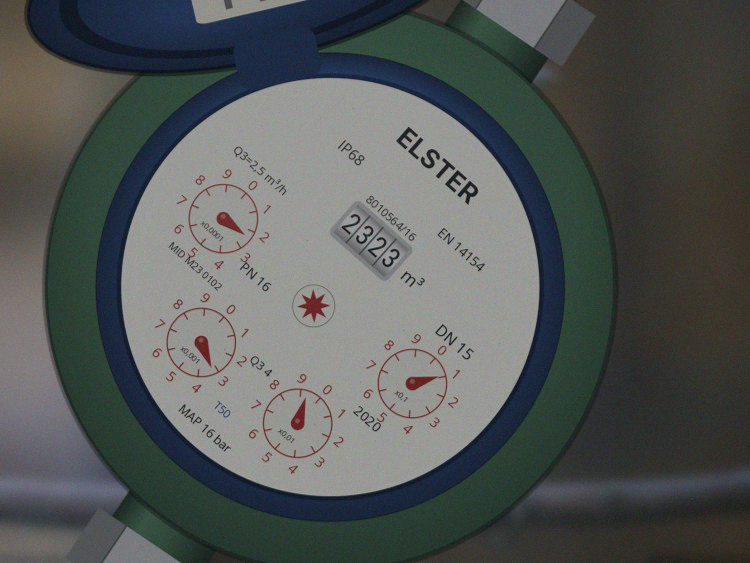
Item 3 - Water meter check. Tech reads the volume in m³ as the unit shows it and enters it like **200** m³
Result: **2323.0932** m³
